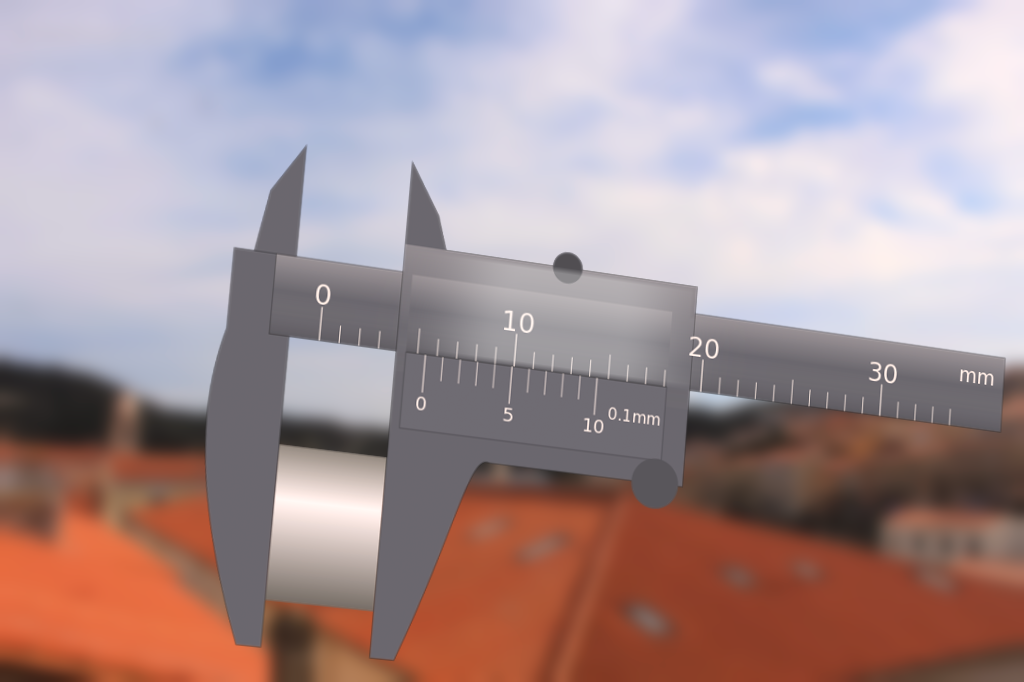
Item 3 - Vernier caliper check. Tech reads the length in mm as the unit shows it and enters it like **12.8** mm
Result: **5.4** mm
